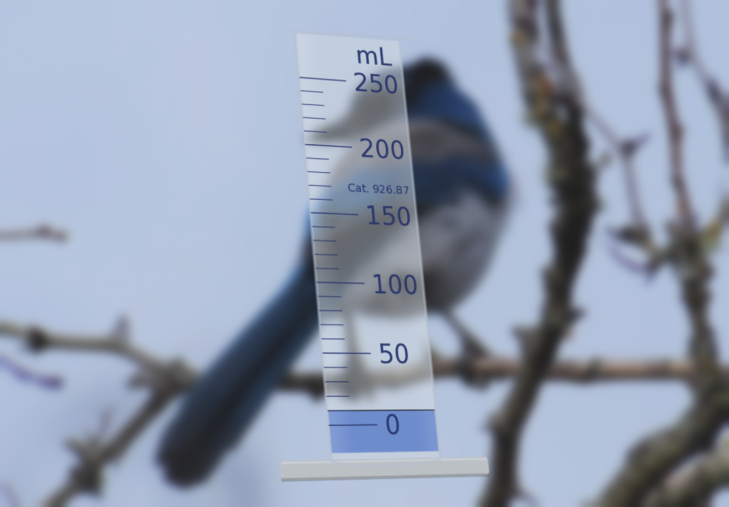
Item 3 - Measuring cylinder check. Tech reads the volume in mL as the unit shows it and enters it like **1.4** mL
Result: **10** mL
